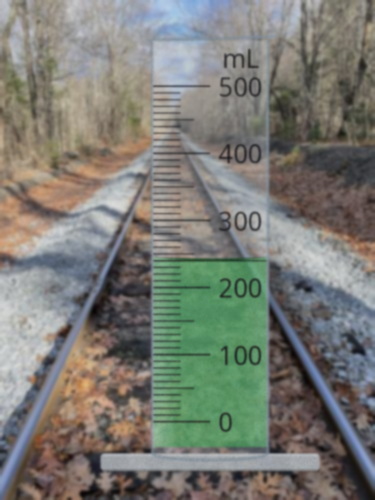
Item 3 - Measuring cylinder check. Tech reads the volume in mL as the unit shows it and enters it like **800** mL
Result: **240** mL
